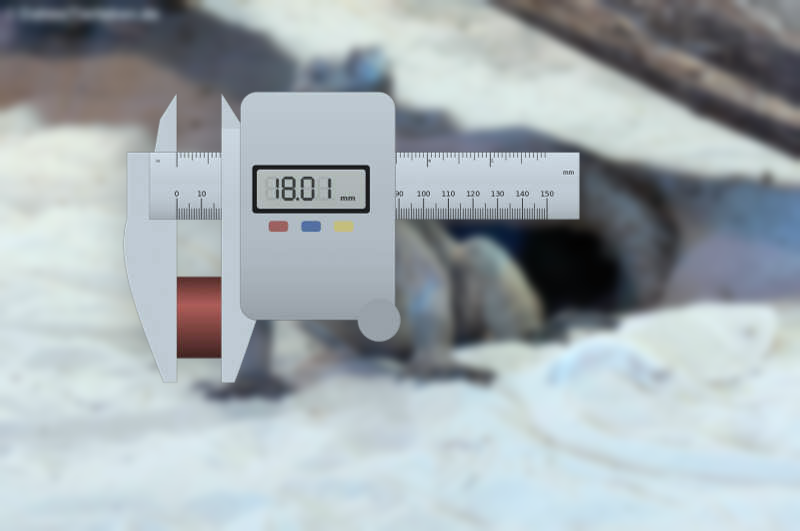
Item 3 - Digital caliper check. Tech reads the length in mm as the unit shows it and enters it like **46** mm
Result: **18.01** mm
